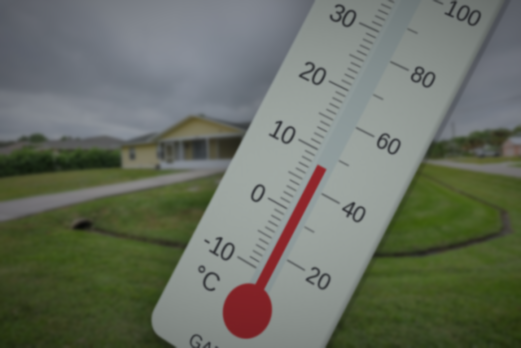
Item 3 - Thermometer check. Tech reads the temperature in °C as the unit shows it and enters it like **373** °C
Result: **8** °C
